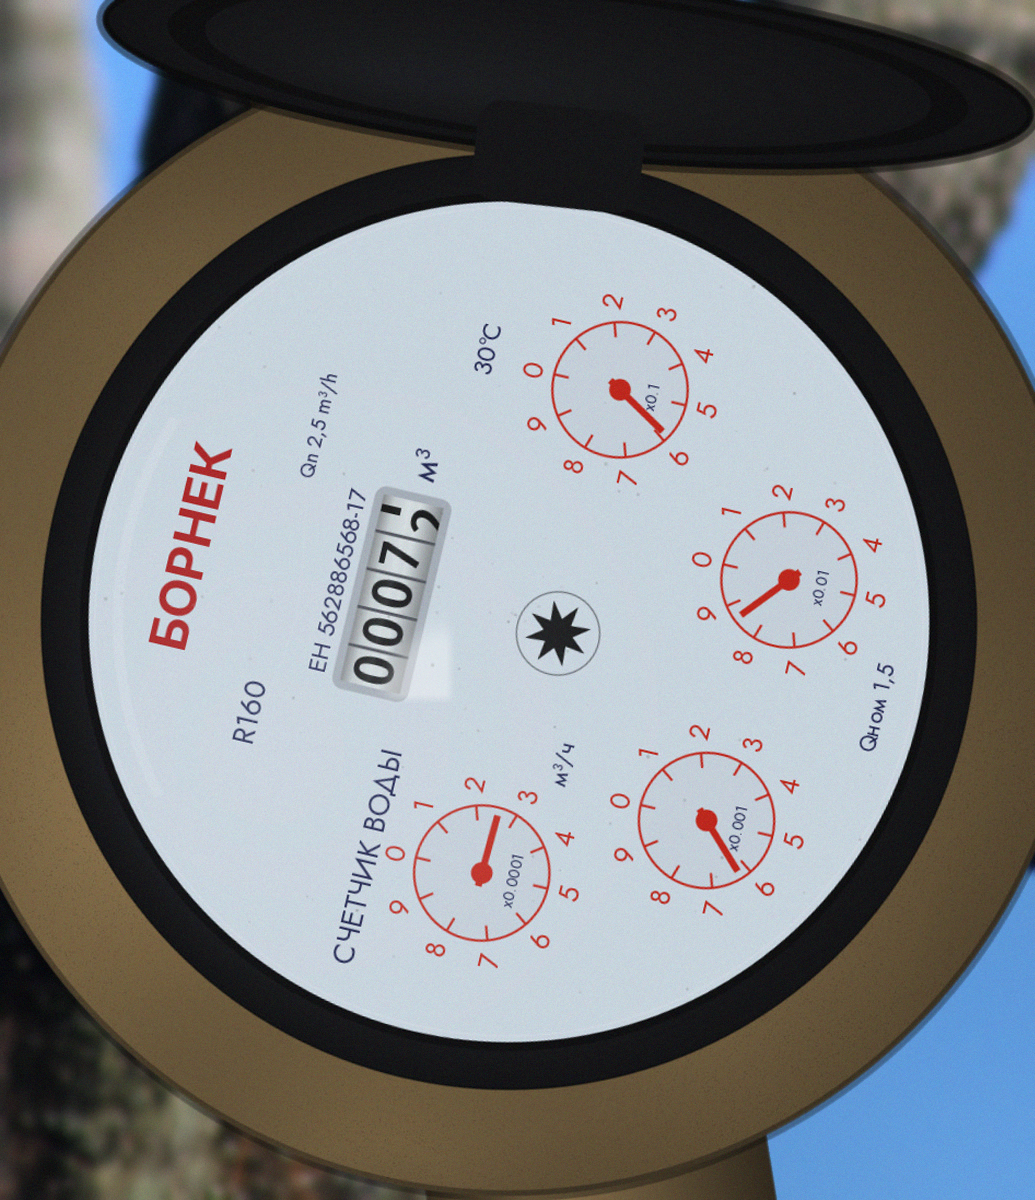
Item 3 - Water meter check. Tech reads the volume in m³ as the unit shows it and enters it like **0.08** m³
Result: **71.5862** m³
